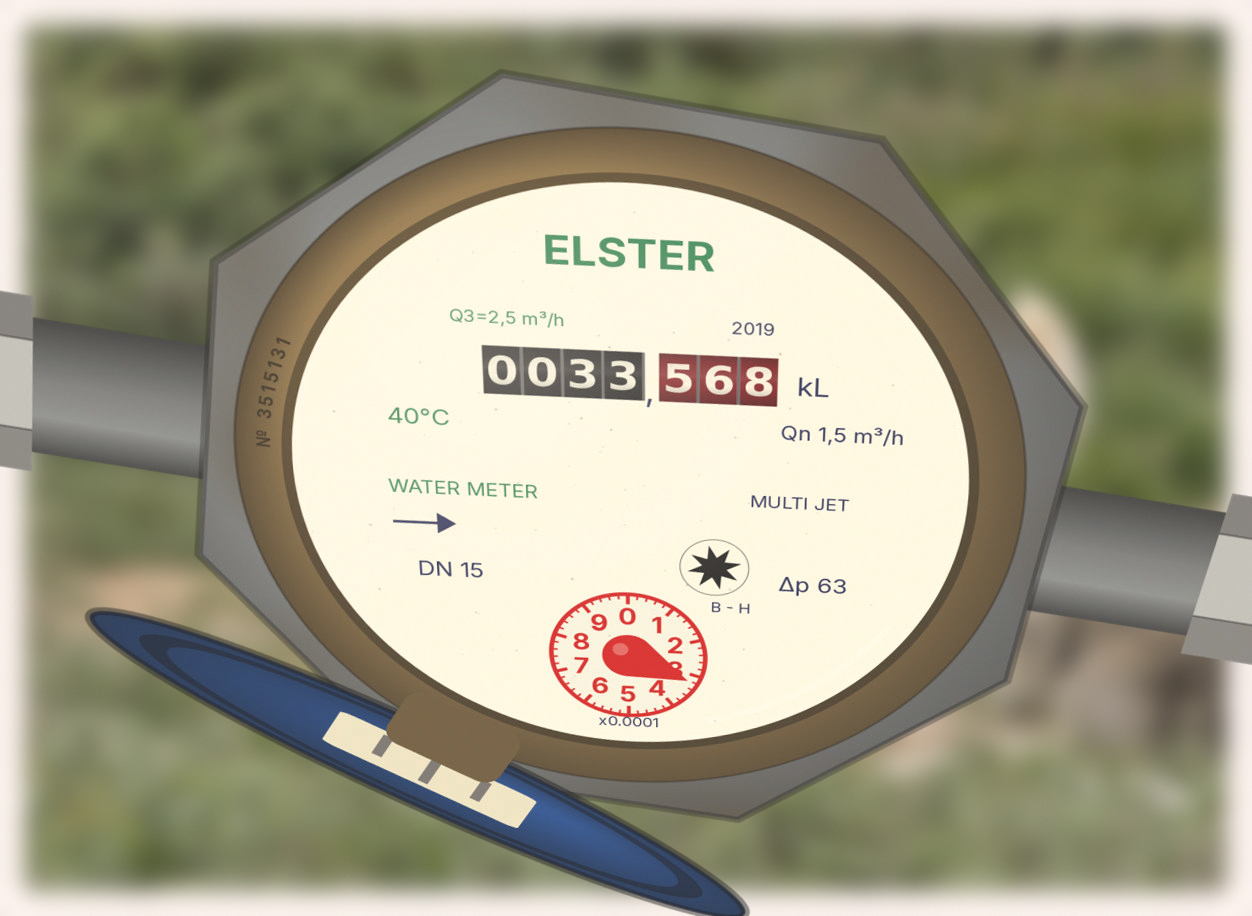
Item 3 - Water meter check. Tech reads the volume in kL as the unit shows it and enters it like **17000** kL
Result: **33.5683** kL
